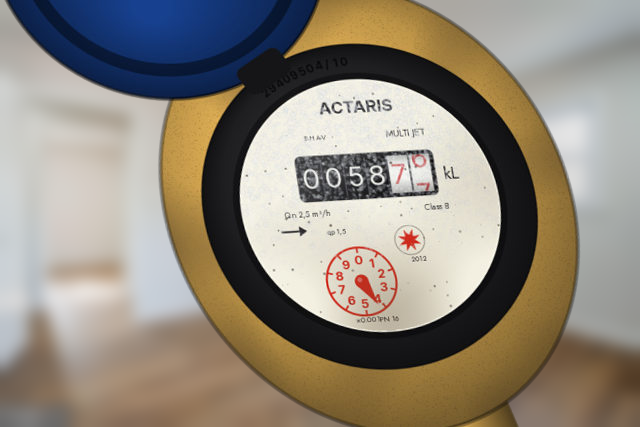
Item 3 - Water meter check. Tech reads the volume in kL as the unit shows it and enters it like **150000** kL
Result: **58.764** kL
